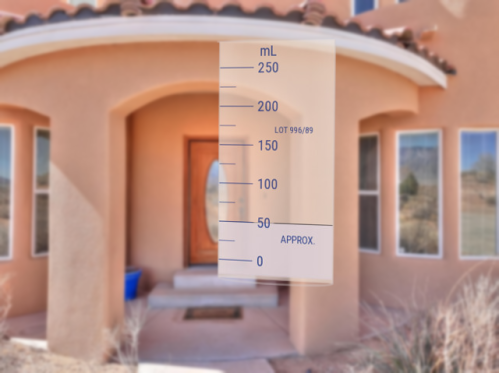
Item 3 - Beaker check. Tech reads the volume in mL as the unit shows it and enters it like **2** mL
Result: **50** mL
